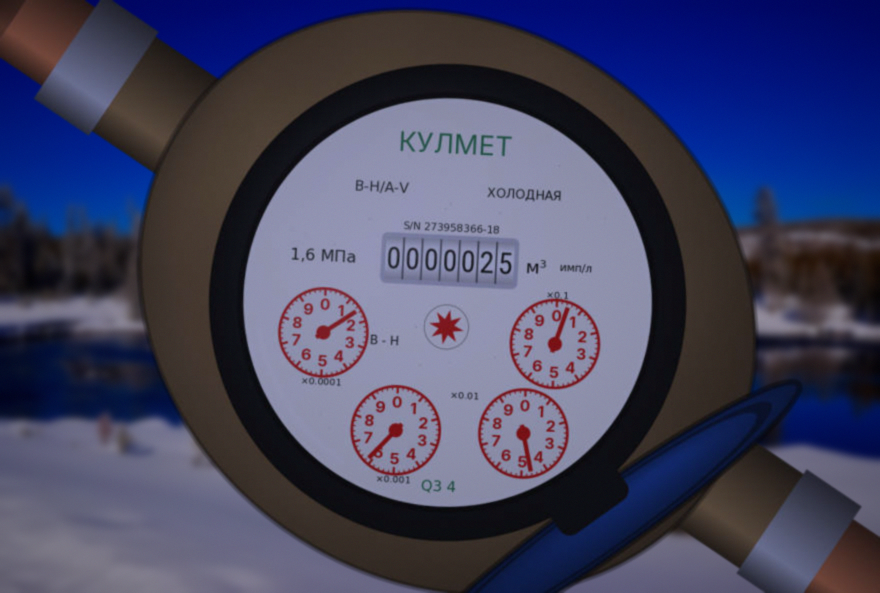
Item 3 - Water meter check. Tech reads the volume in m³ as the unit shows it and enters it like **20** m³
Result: **25.0461** m³
